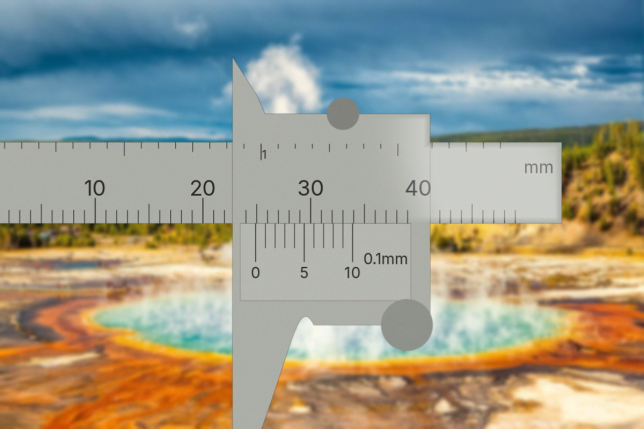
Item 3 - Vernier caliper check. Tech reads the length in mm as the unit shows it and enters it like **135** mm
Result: **24.9** mm
